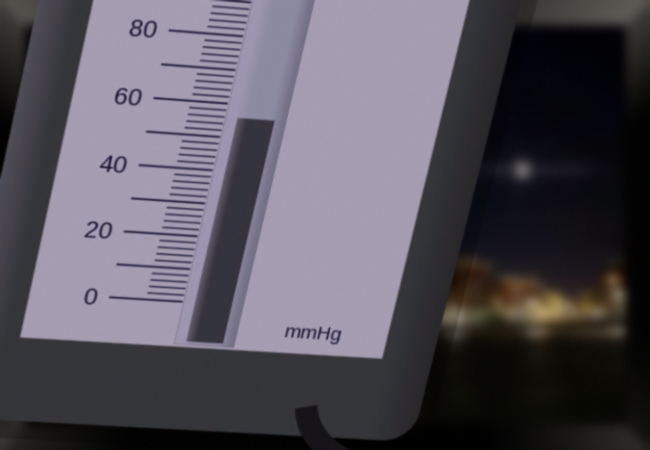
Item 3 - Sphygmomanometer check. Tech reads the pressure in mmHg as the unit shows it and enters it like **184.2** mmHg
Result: **56** mmHg
